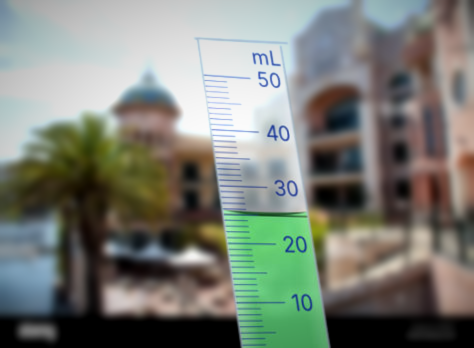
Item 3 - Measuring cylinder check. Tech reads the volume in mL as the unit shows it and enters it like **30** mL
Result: **25** mL
